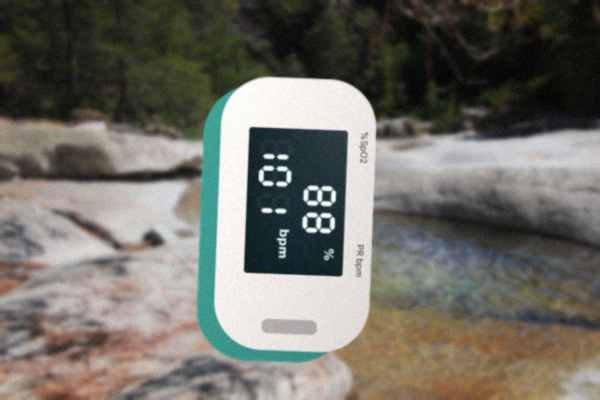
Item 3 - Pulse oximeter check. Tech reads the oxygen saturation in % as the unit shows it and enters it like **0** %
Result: **88** %
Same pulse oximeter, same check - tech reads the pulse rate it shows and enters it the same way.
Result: **101** bpm
